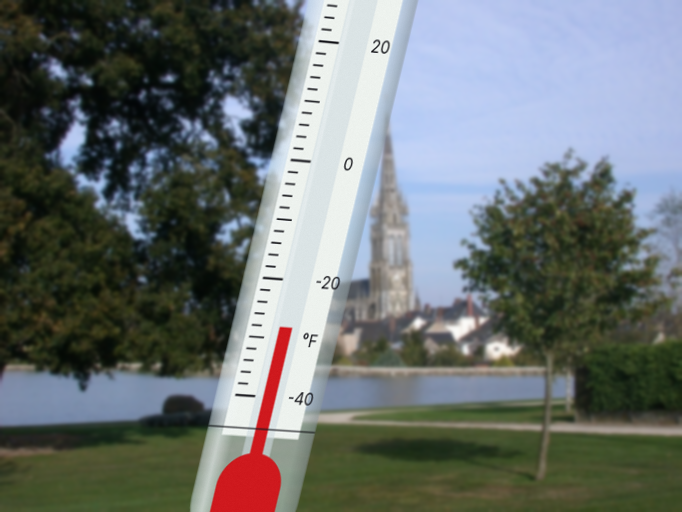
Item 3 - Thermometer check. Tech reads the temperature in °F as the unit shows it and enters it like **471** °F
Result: **-28** °F
